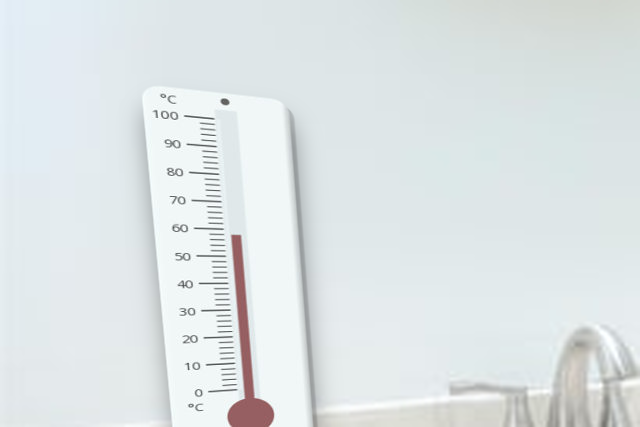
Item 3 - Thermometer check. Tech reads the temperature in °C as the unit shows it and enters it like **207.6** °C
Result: **58** °C
